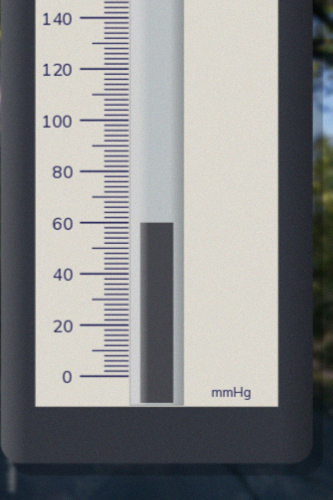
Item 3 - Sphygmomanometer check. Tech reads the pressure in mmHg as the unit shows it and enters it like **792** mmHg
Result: **60** mmHg
